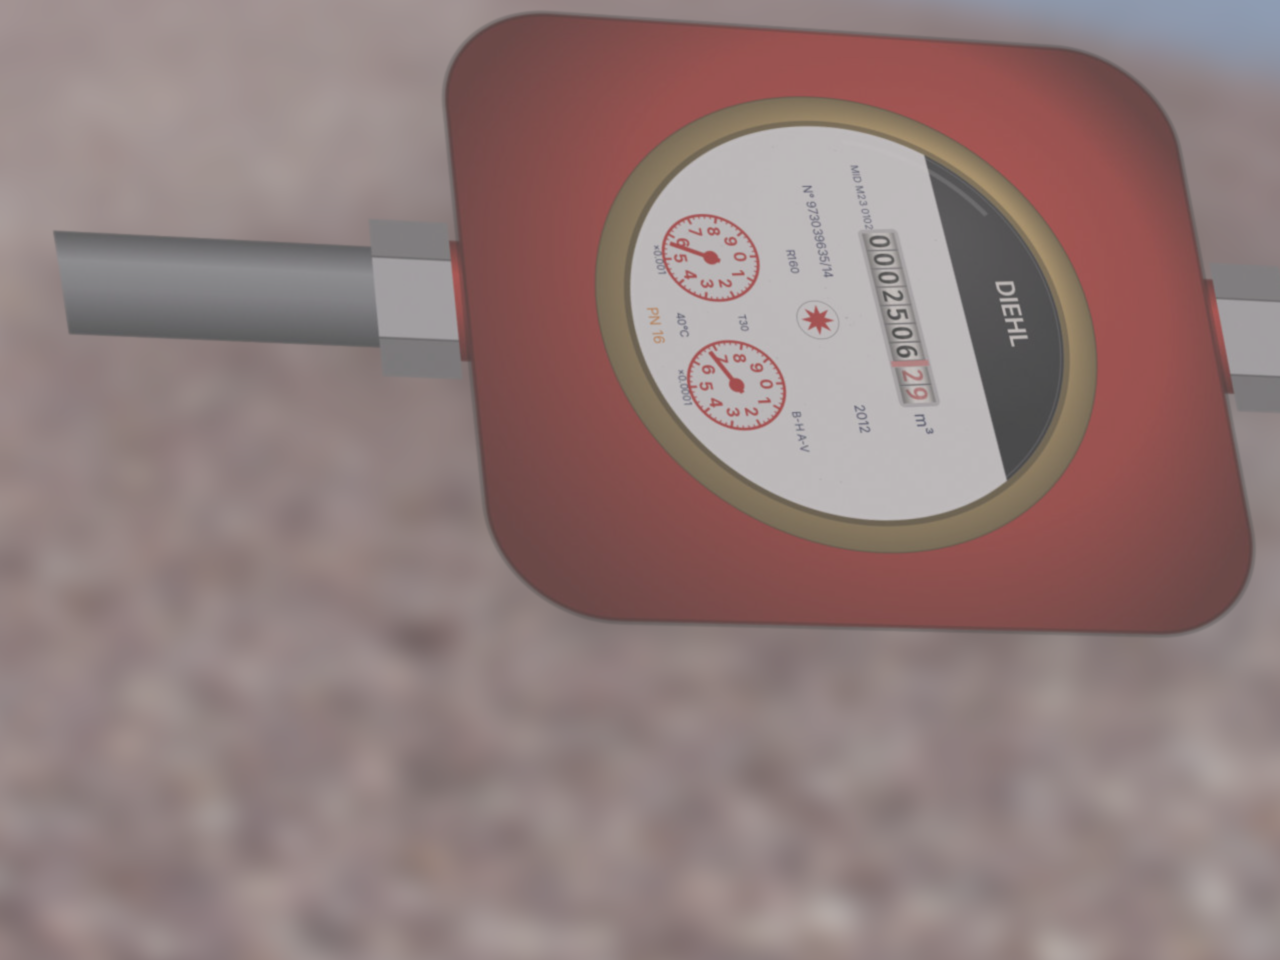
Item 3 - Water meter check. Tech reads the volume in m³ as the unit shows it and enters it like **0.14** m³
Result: **2506.2956** m³
